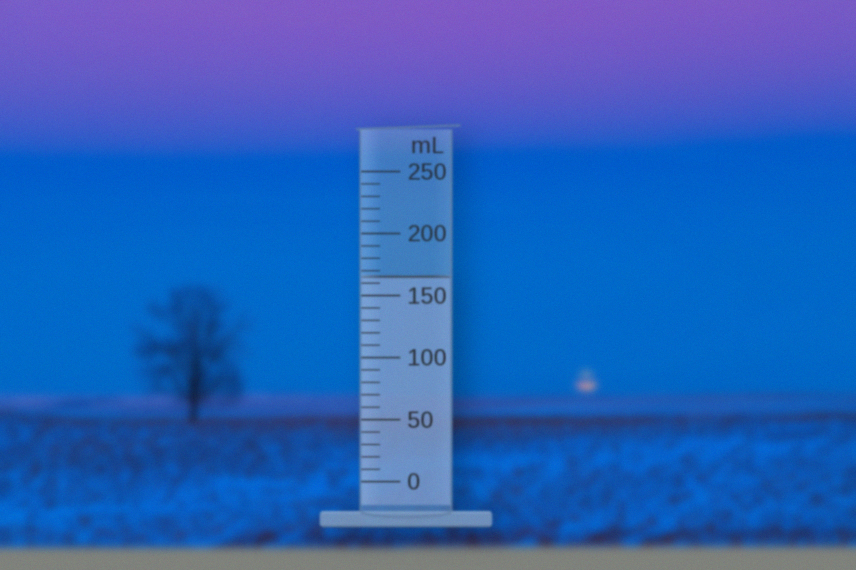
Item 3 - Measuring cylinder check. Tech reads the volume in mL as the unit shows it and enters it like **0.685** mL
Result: **165** mL
